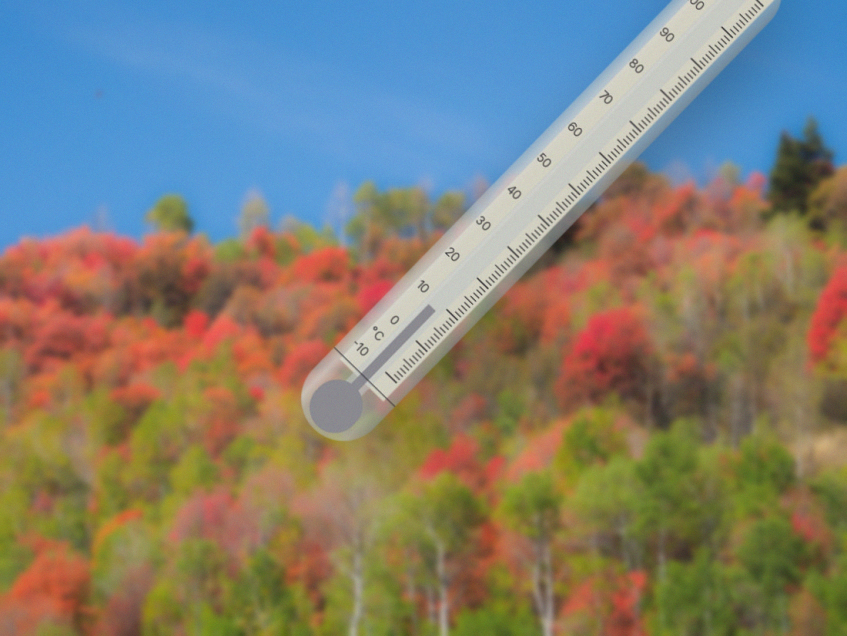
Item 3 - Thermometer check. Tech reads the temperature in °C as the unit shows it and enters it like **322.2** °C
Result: **8** °C
